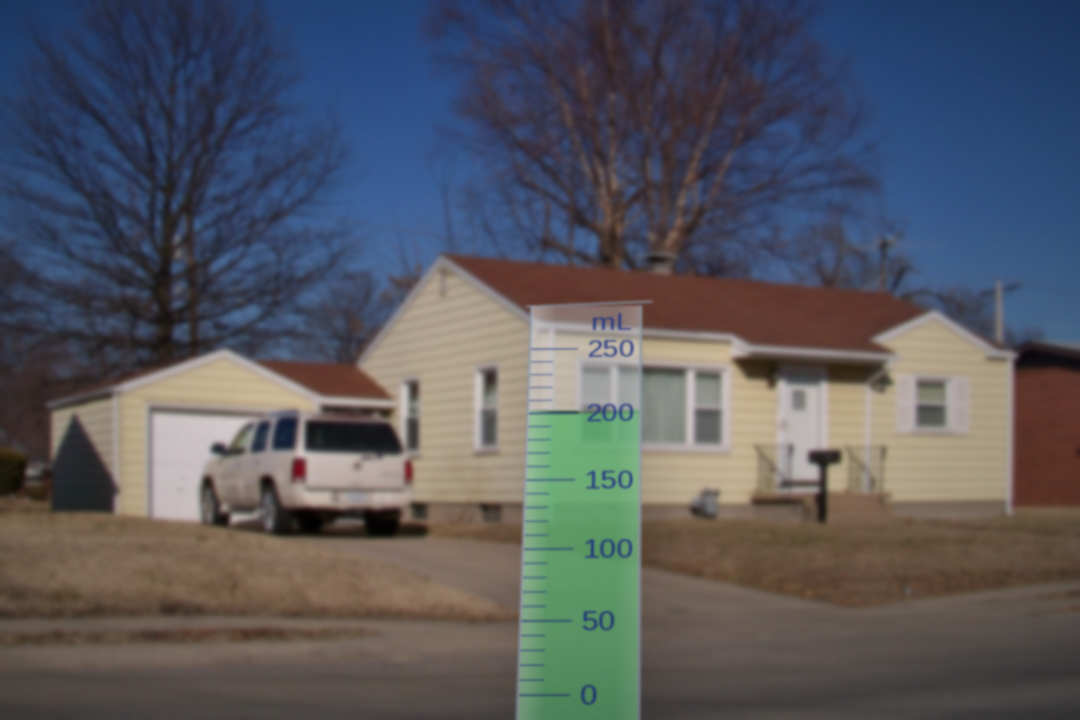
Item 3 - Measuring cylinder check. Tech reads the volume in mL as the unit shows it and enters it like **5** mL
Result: **200** mL
